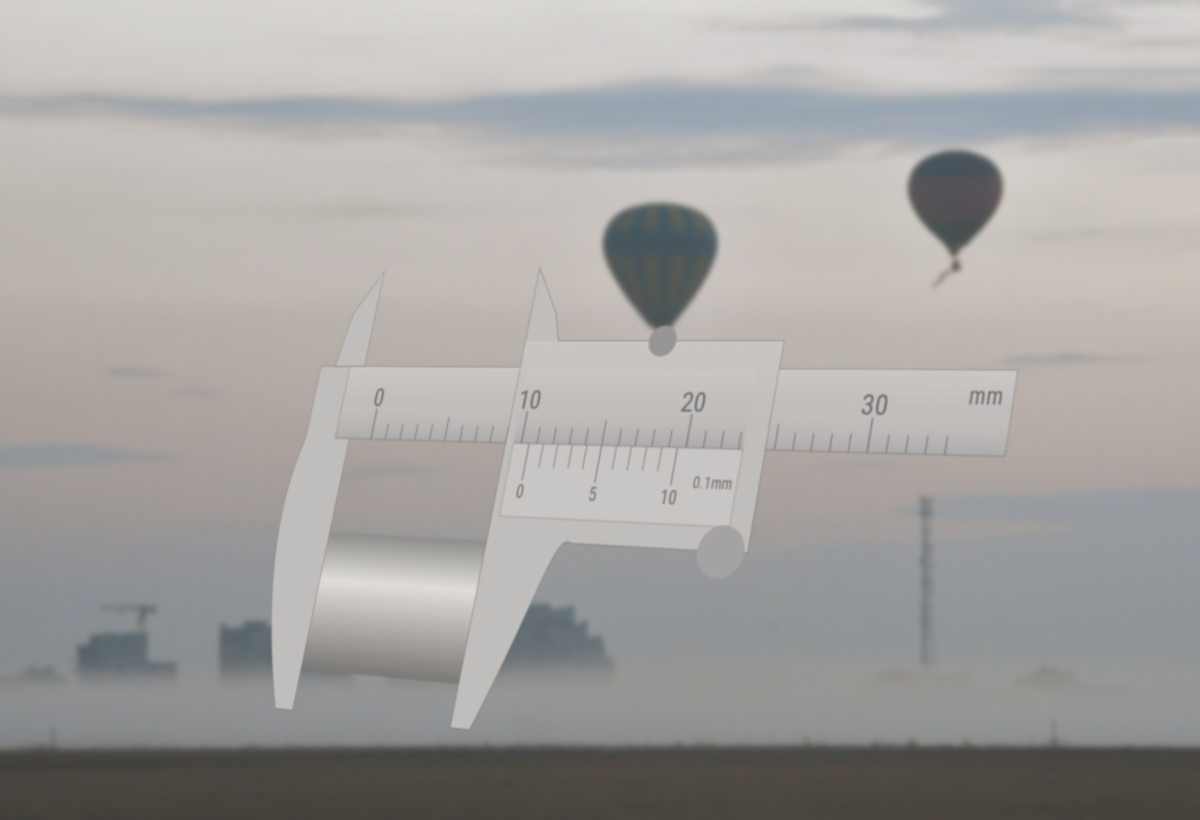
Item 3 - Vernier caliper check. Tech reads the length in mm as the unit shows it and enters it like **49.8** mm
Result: **10.5** mm
